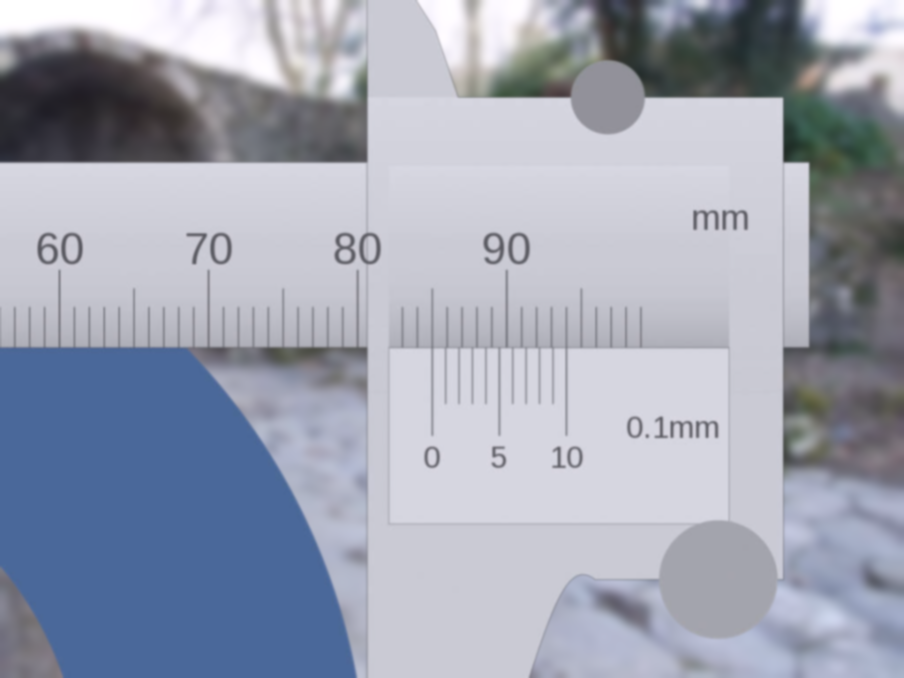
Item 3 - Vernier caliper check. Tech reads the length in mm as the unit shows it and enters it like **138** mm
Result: **85.0** mm
